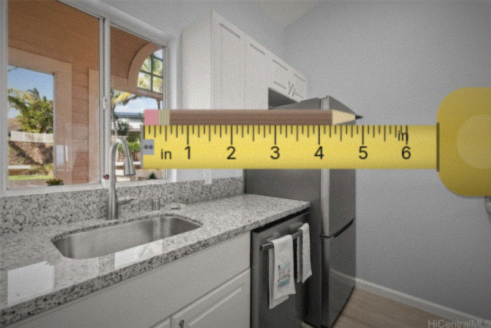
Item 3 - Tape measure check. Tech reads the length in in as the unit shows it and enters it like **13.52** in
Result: **5** in
